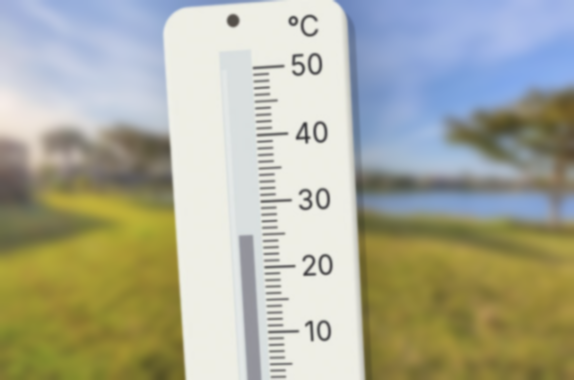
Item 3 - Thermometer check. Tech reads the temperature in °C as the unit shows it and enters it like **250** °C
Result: **25** °C
